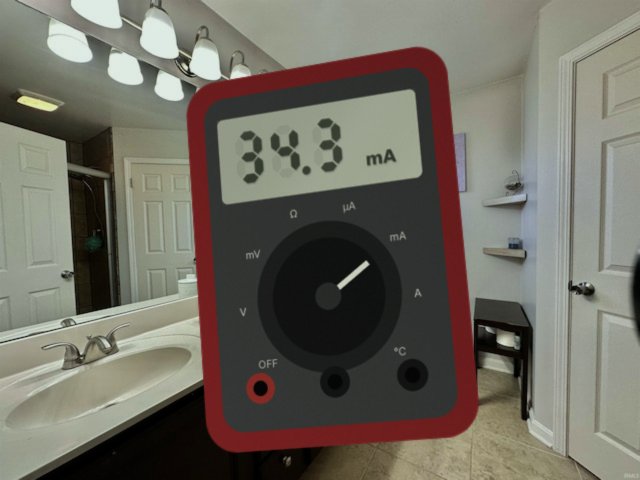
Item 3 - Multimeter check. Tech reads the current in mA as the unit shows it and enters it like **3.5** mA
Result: **34.3** mA
